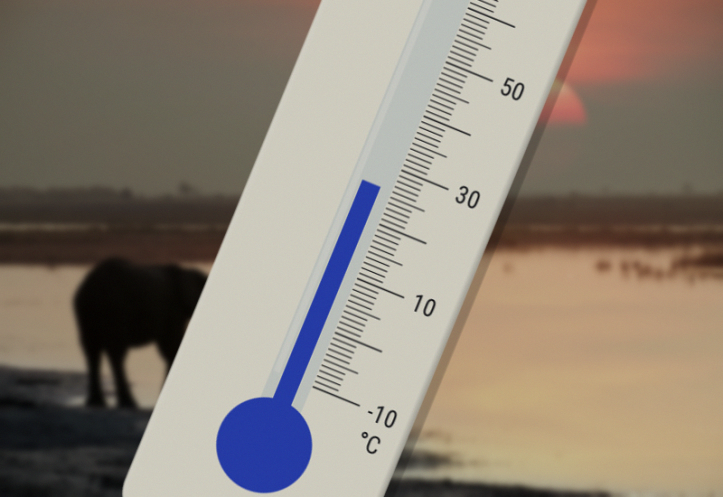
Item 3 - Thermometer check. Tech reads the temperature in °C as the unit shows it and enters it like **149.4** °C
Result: **26** °C
